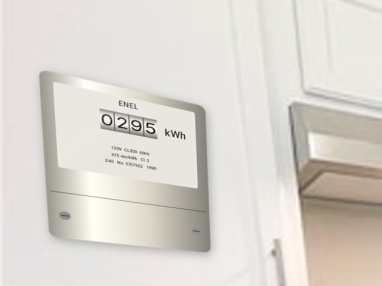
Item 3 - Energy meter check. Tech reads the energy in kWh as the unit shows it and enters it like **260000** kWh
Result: **295** kWh
